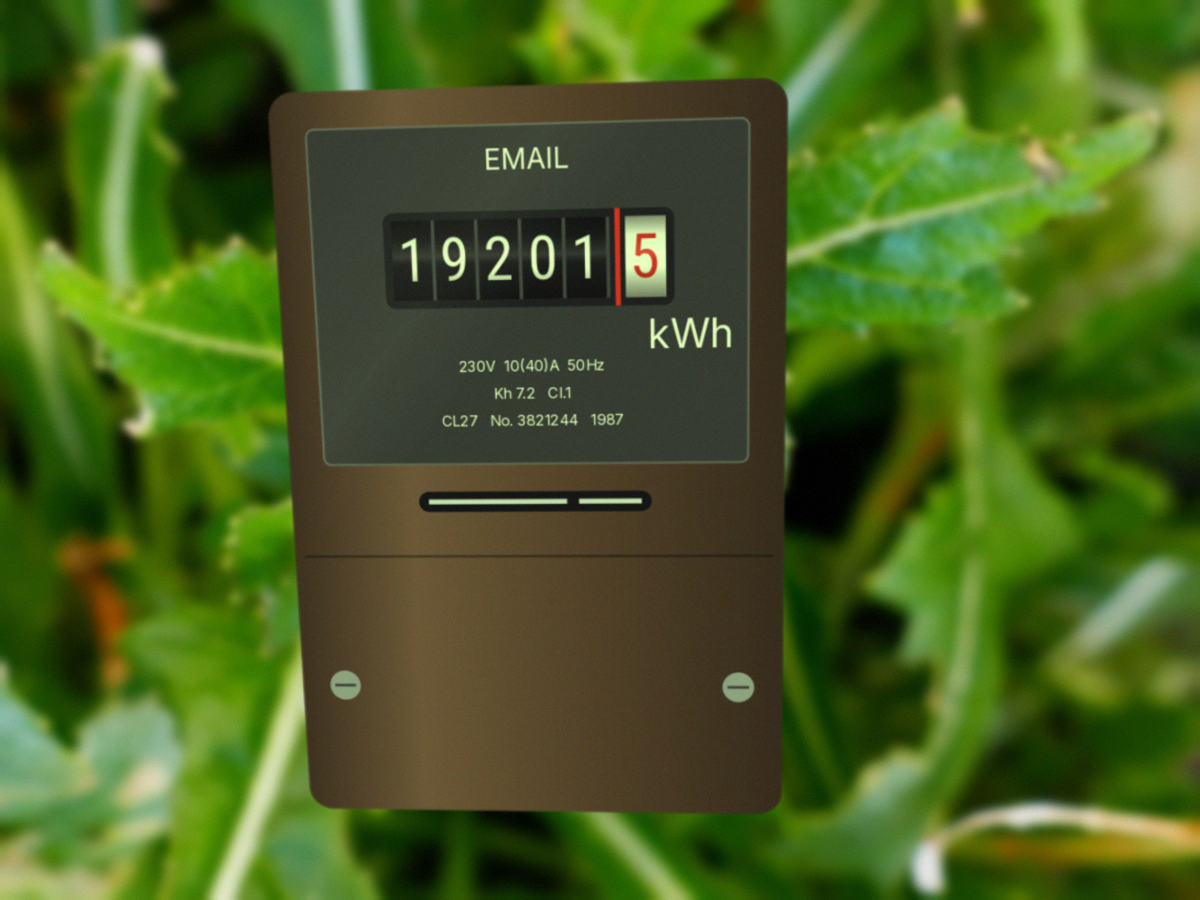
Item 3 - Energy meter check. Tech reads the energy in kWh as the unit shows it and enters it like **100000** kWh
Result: **19201.5** kWh
